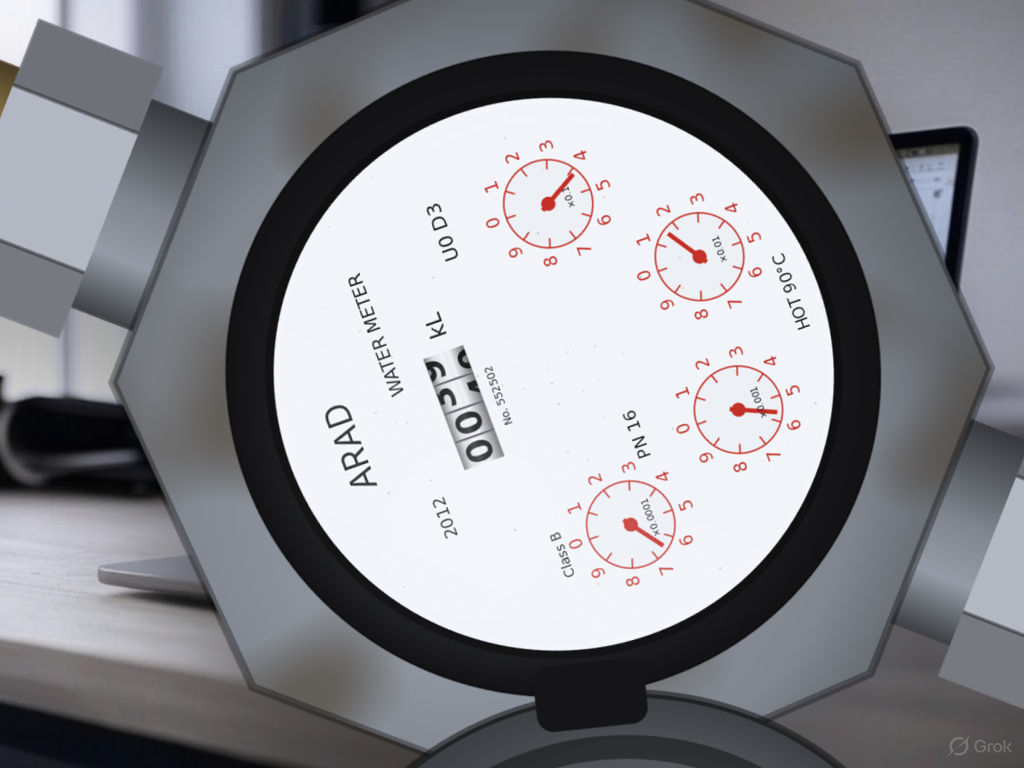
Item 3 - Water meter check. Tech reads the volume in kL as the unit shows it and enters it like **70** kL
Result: **39.4156** kL
